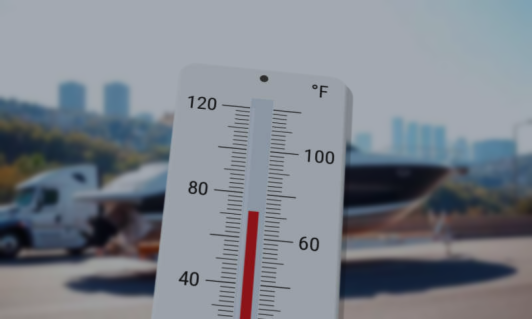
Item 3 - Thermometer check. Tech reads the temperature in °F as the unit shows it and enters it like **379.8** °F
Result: **72** °F
